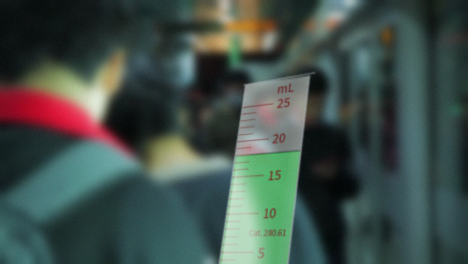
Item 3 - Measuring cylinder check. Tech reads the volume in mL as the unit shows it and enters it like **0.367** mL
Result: **18** mL
